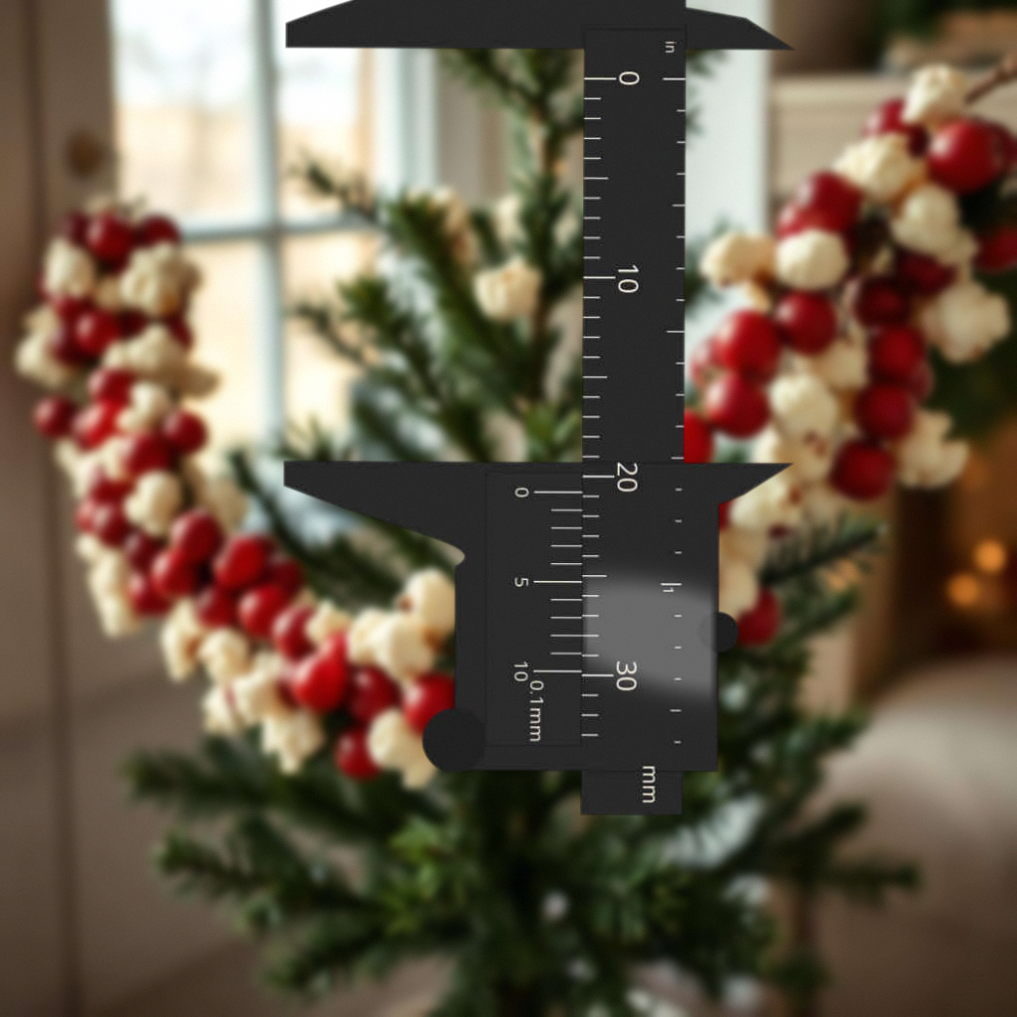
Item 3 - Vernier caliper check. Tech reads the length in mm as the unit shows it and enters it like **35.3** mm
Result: **20.8** mm
